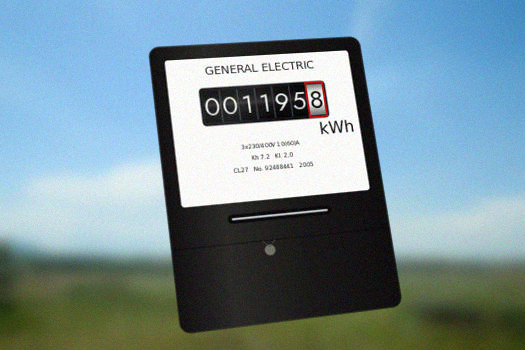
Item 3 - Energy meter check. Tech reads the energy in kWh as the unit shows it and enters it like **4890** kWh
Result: **1195.8** kWh
